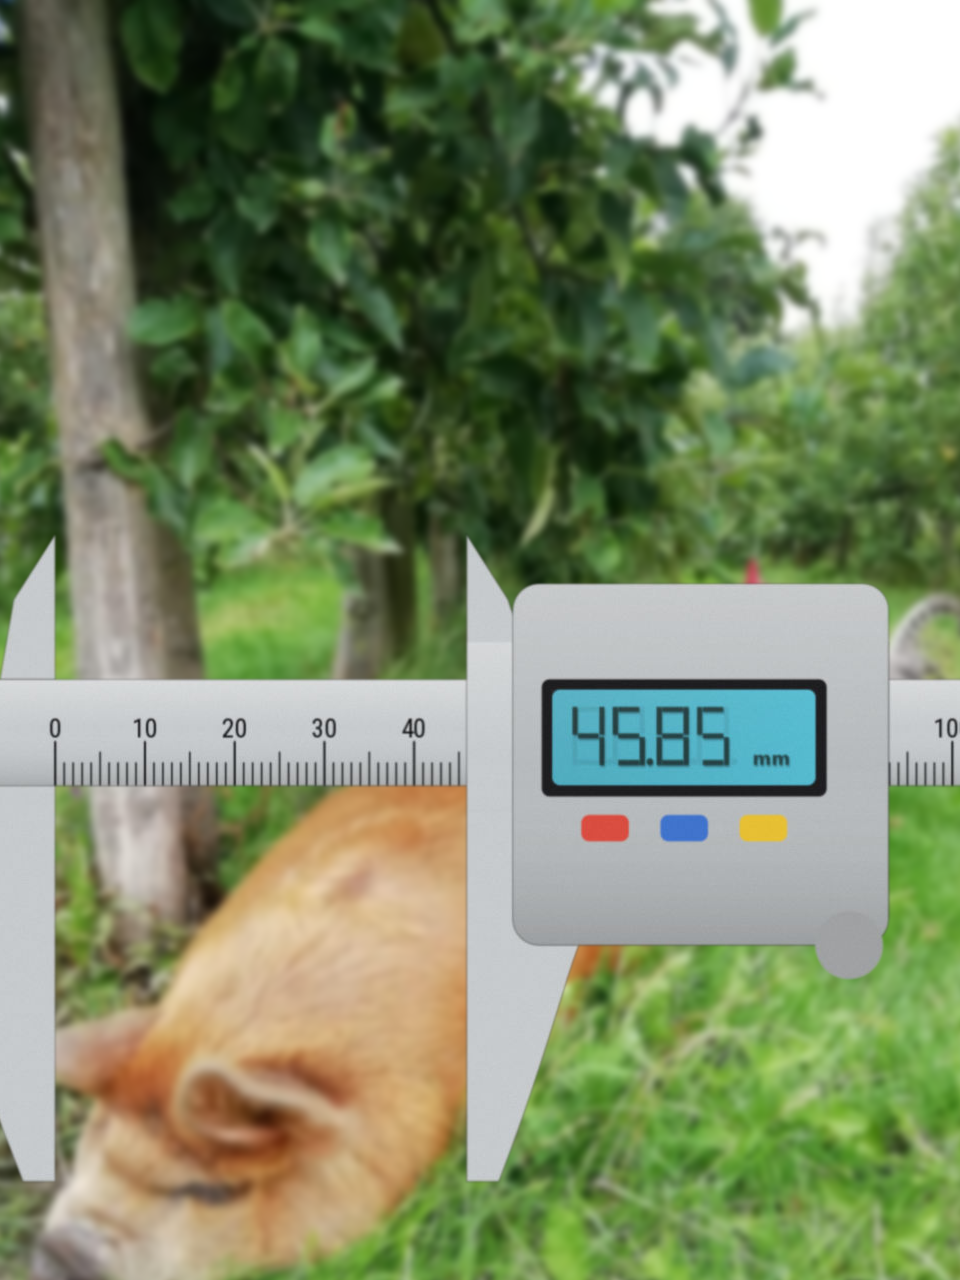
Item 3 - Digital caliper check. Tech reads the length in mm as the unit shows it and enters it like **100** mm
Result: **45.85** mm
